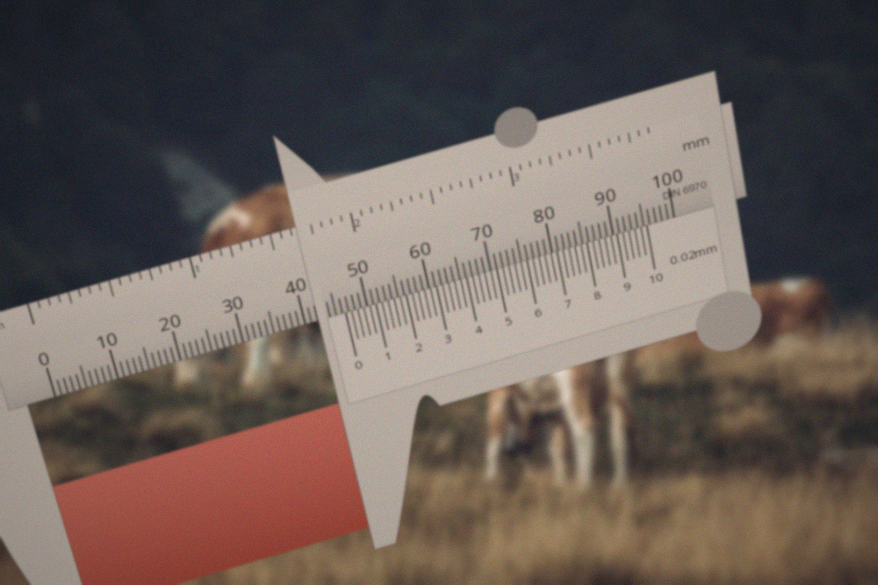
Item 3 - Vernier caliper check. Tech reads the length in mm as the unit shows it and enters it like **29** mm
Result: **46.5** mm
